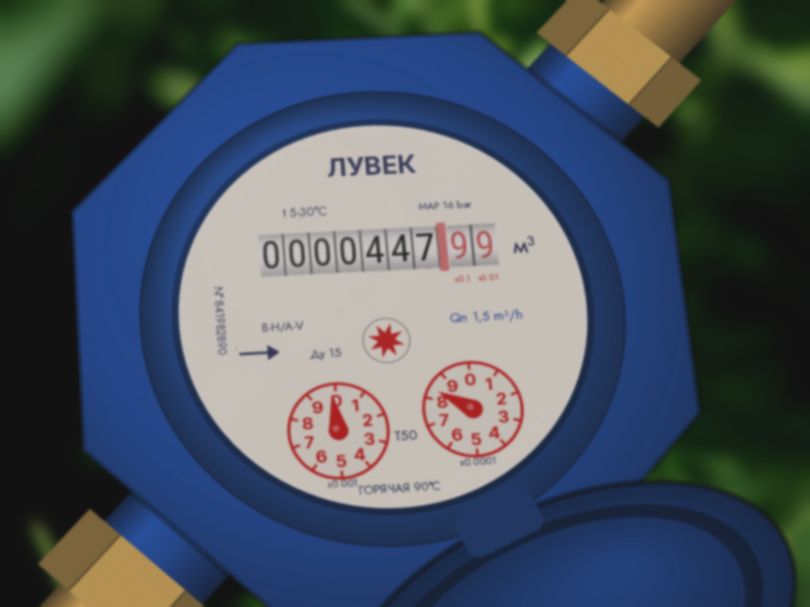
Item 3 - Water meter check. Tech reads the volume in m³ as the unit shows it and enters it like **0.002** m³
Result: **447.9898** m³
